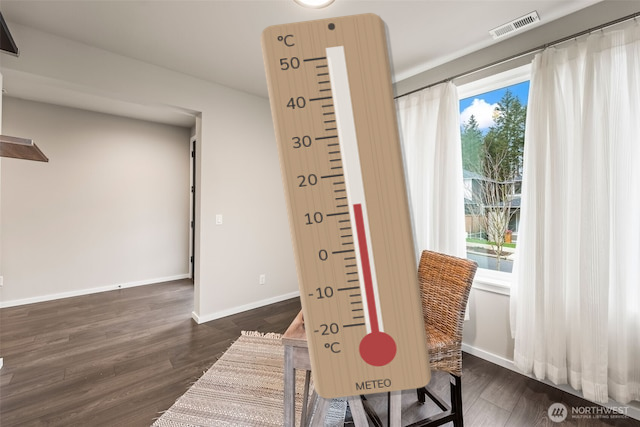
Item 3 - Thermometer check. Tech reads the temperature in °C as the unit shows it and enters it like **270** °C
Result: **12** °C
